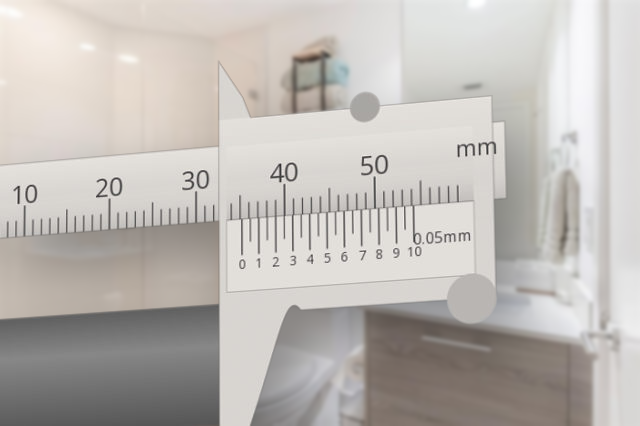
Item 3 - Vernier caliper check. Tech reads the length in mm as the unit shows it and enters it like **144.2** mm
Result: **35.2** mm
